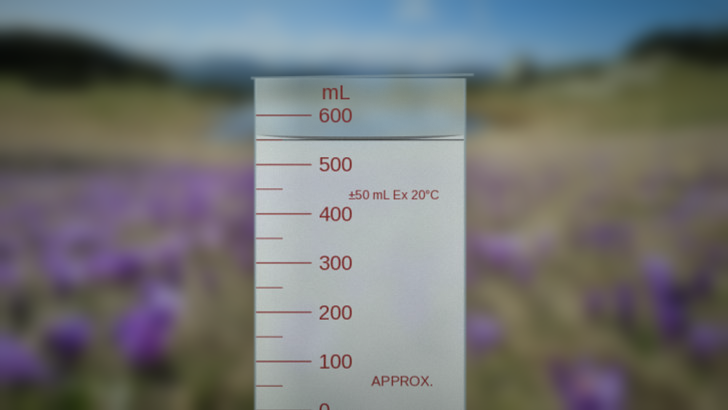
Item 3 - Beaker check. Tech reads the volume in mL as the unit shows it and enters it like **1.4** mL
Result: **550** mL
